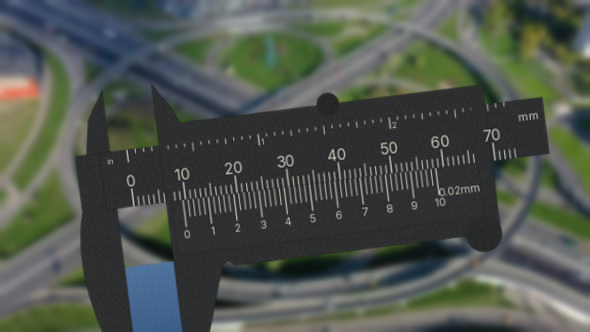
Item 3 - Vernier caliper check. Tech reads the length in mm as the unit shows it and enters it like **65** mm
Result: **9.5** mm
